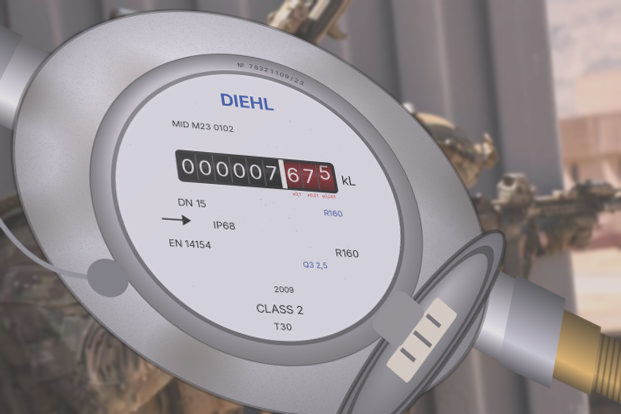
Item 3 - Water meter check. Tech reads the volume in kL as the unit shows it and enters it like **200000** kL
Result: **7.675** kL
